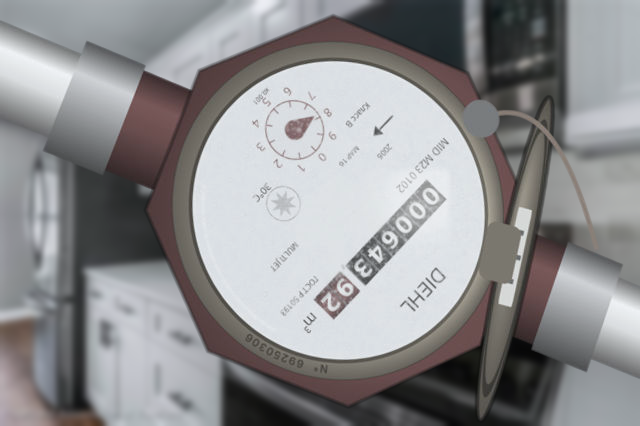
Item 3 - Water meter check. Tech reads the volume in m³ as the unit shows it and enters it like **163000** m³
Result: **643.927** m³
